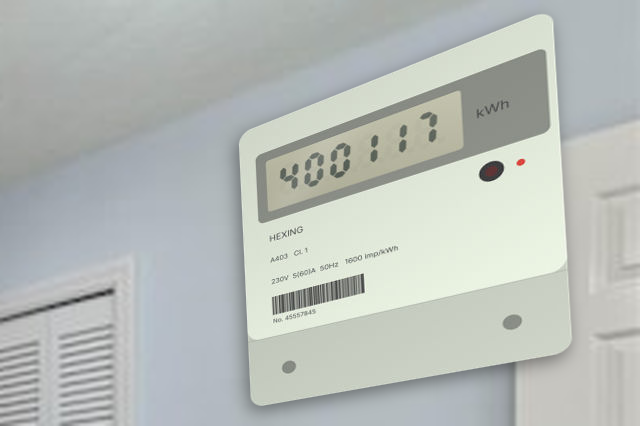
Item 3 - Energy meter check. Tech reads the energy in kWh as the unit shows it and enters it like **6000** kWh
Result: **400117** kWh
